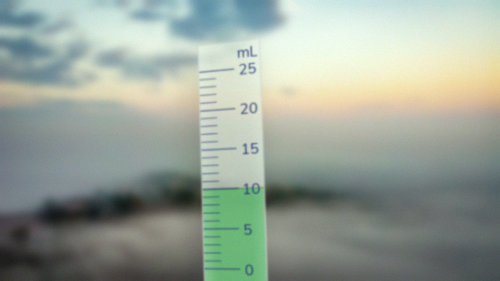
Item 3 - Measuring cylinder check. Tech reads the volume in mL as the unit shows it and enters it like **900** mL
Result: **10** mL
